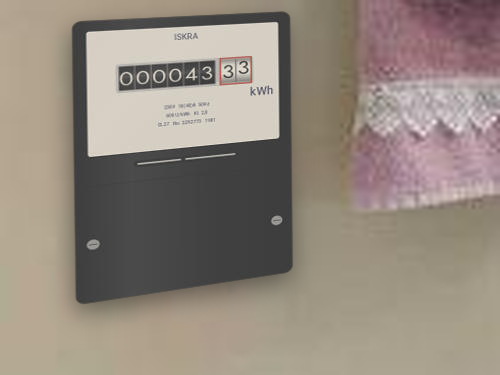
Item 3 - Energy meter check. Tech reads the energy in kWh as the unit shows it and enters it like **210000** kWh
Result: **43.33** kWh
